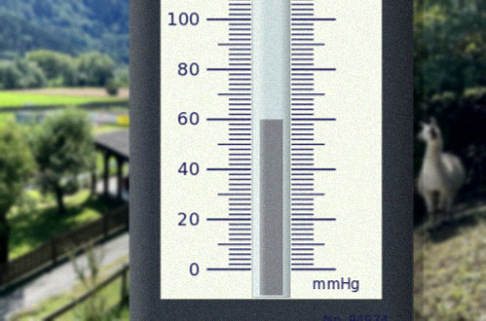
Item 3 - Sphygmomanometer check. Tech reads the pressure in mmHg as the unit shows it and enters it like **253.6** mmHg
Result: **60** mmHg
